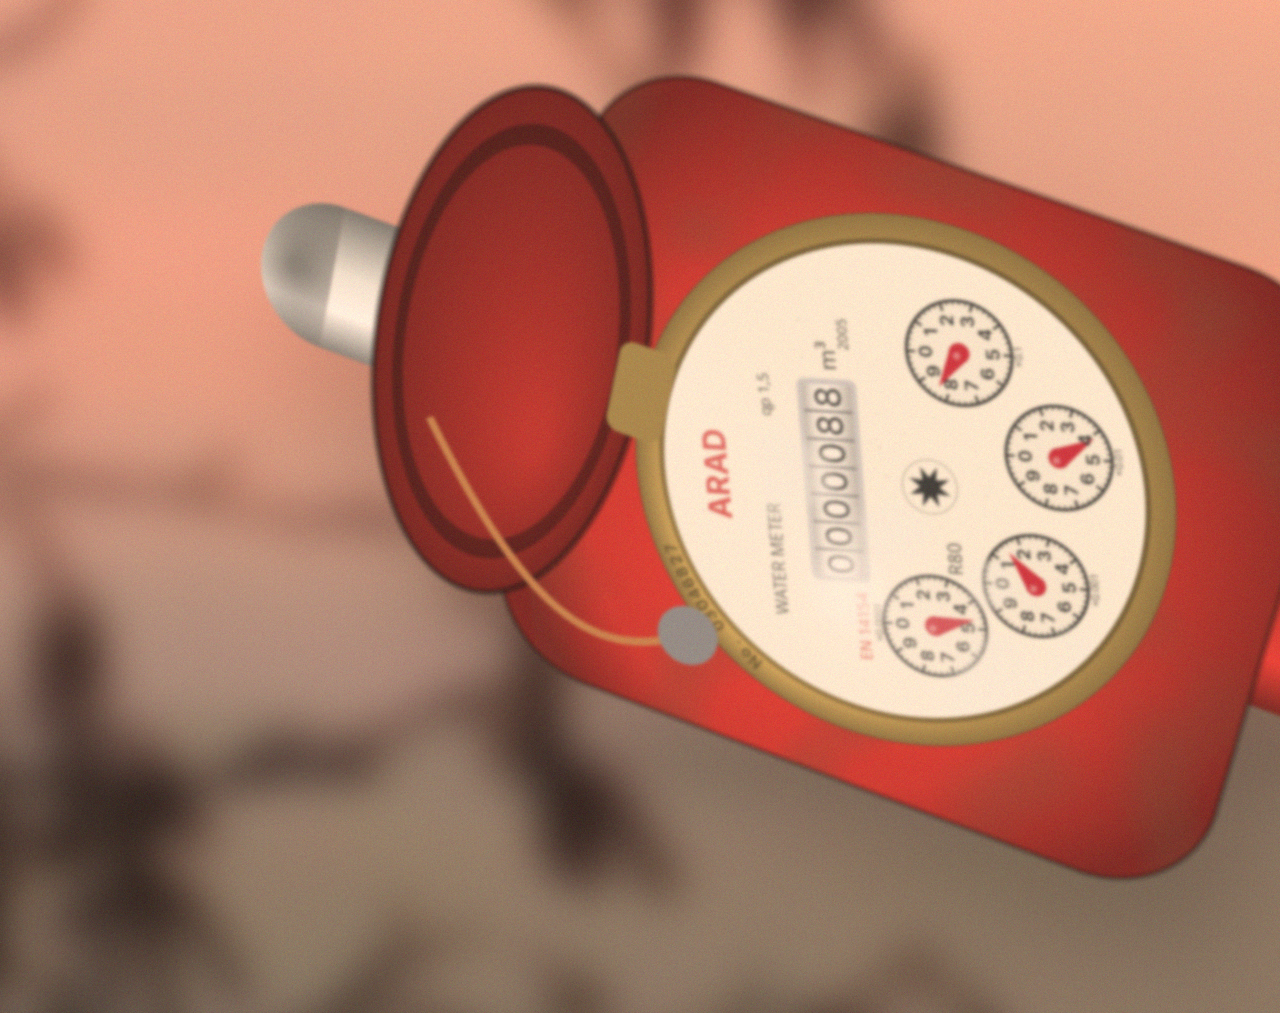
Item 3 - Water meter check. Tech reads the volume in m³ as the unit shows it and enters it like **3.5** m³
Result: **88.8414** m³
